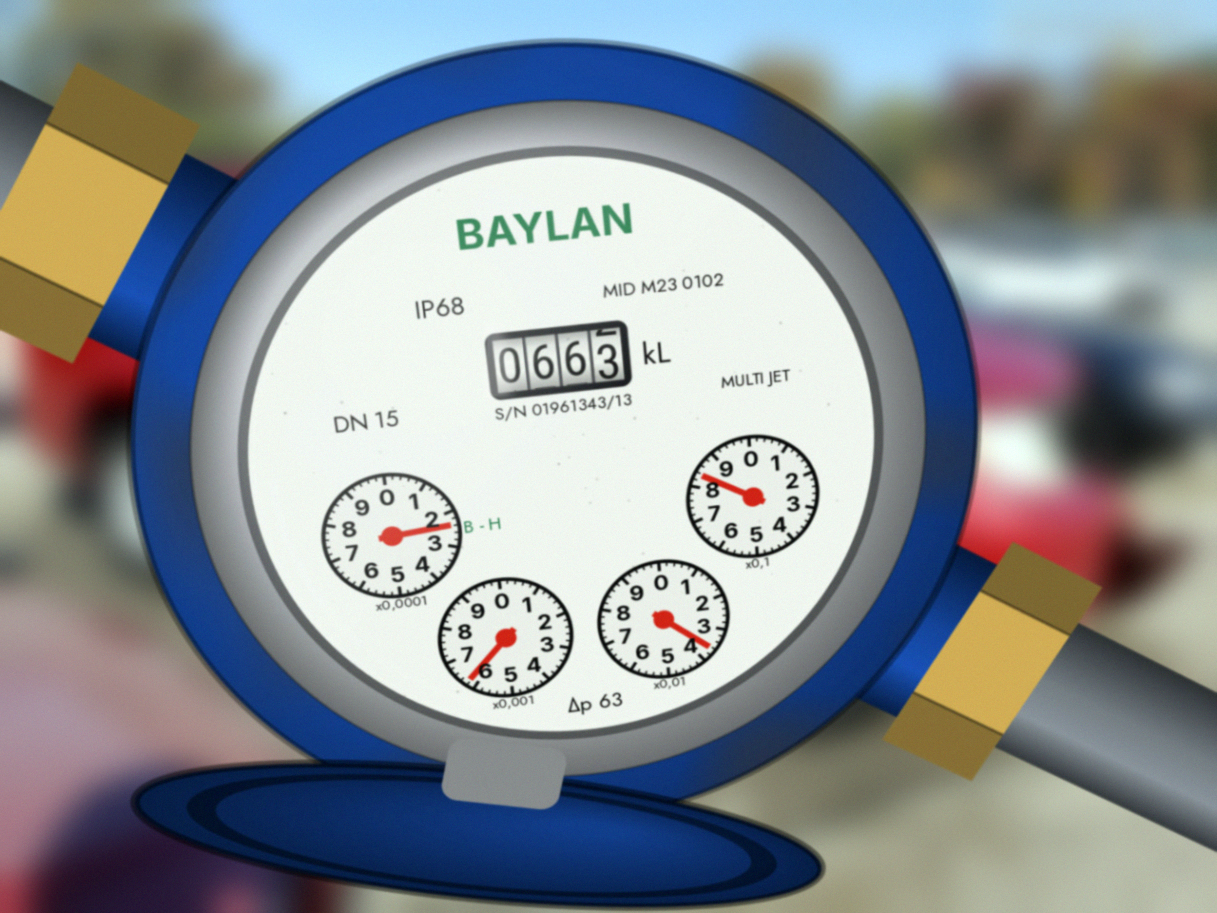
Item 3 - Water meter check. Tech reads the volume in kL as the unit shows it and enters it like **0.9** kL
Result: **662.8362** kL
